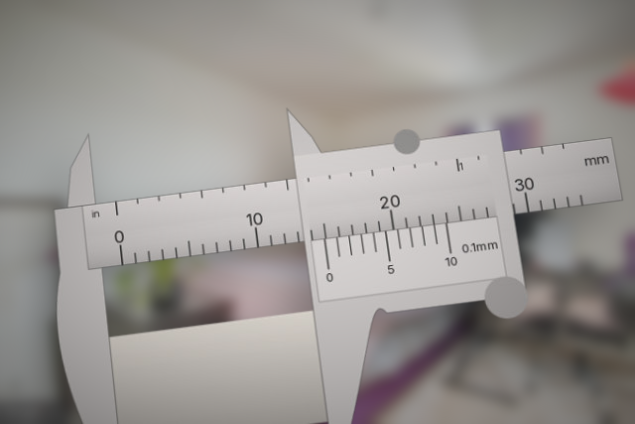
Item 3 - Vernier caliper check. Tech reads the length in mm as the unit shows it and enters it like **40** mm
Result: **14.9** mm
